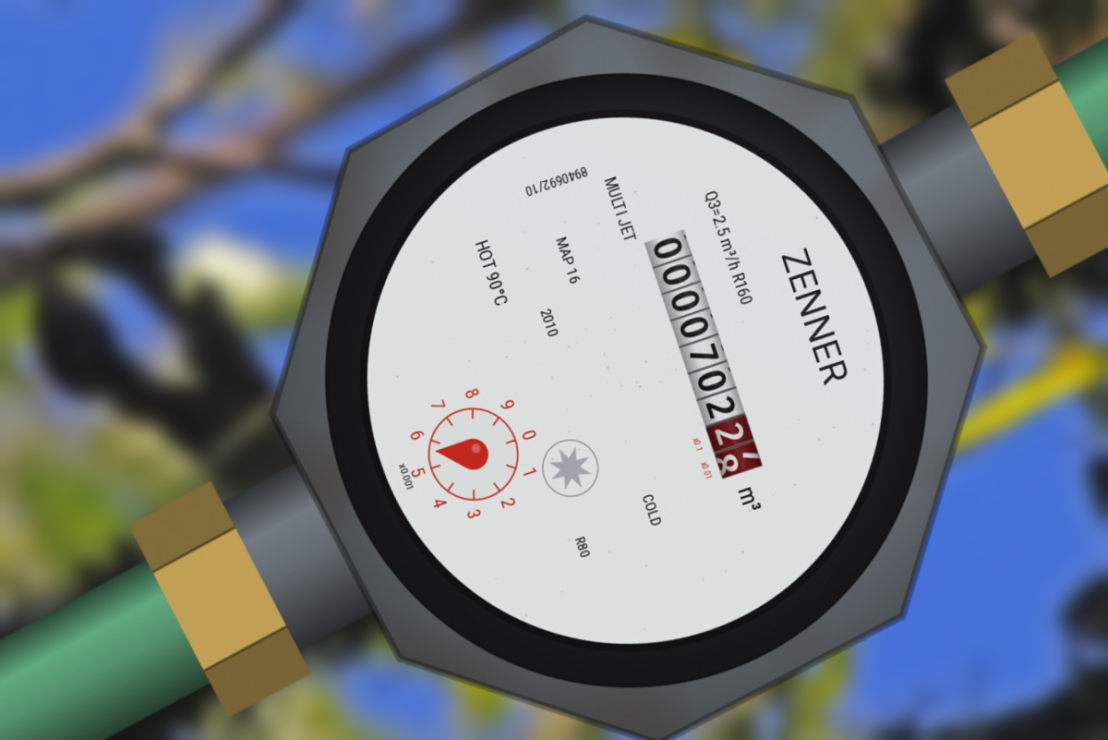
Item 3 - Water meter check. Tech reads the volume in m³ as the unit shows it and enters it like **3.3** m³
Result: **702.275** m³
